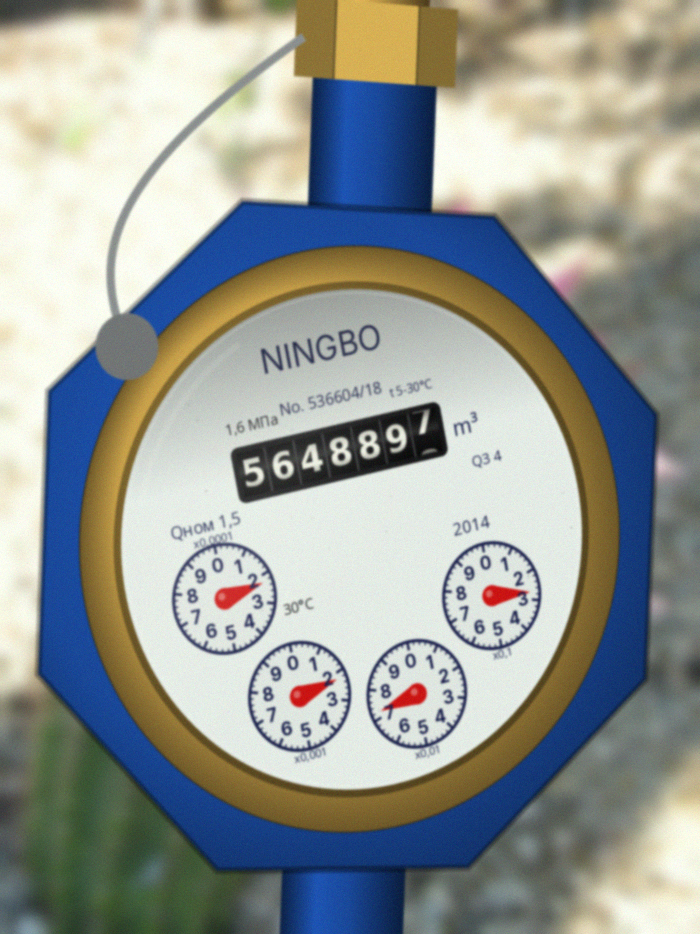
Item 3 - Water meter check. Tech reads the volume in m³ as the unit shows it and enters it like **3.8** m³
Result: **5648897.2722** m³
